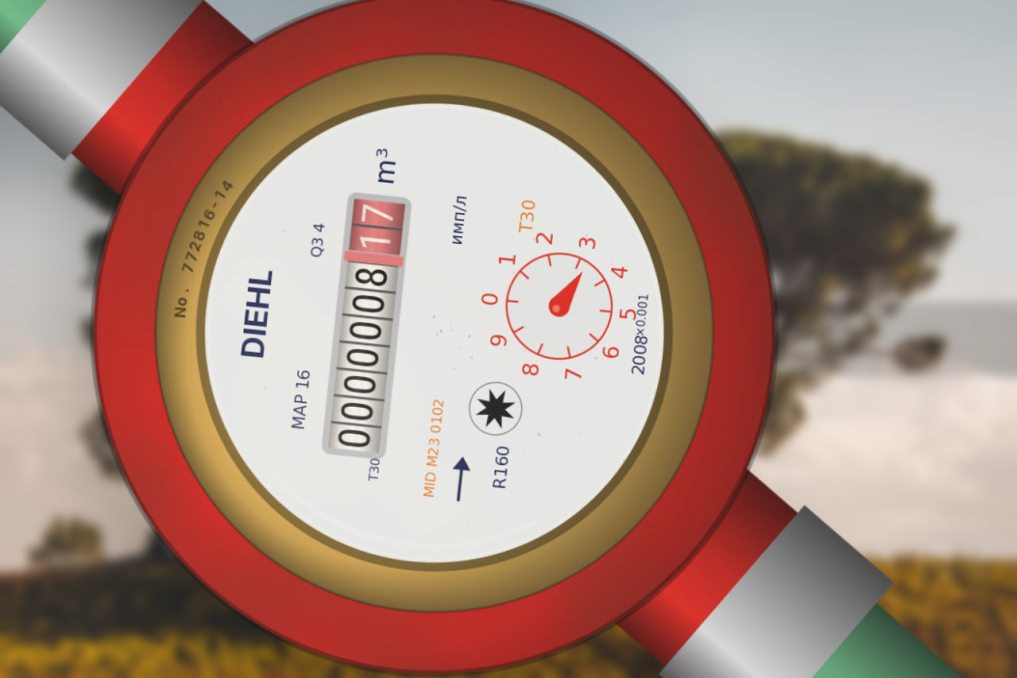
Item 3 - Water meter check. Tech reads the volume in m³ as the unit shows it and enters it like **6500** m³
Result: **8.173** m³
